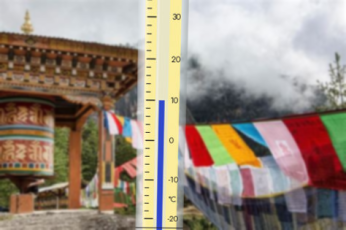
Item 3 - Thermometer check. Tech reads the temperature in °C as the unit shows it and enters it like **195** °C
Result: **10** °C
